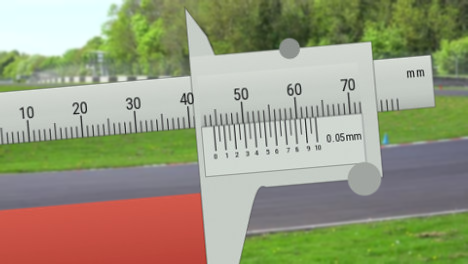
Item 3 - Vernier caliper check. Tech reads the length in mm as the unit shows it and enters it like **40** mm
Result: **44.5** mm
